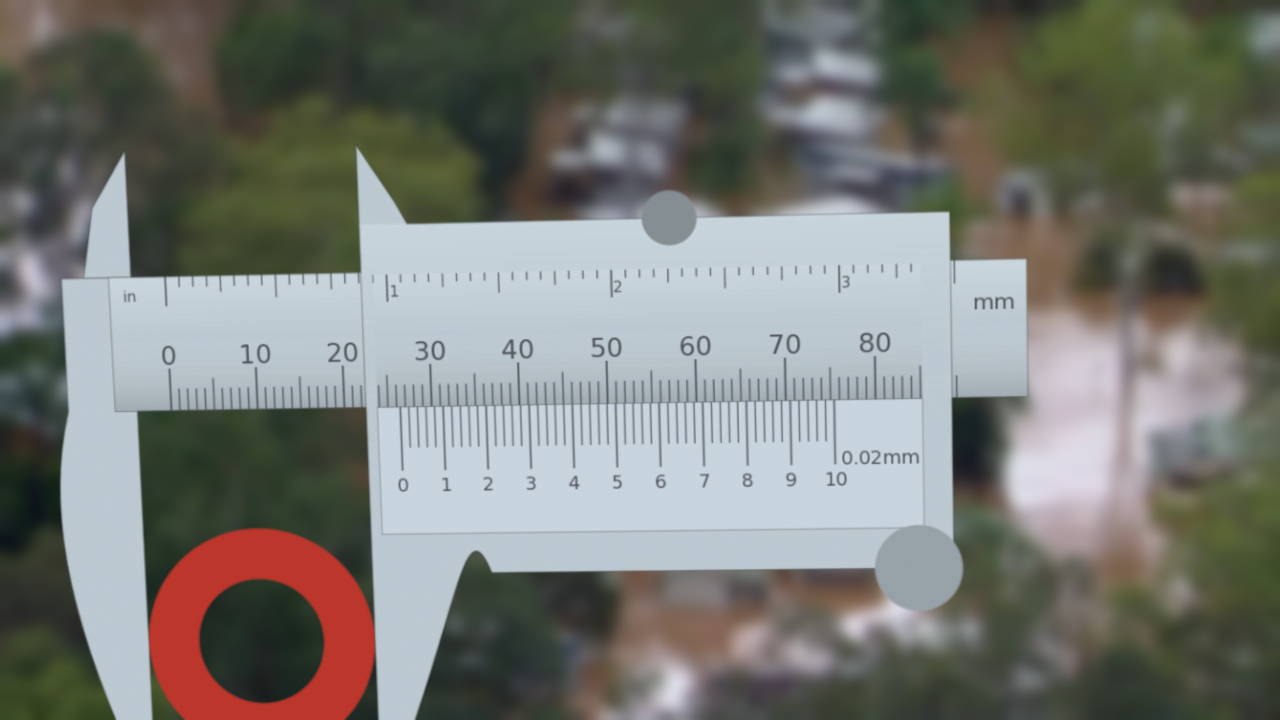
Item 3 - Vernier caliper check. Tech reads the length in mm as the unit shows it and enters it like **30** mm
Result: **26.4** mm
